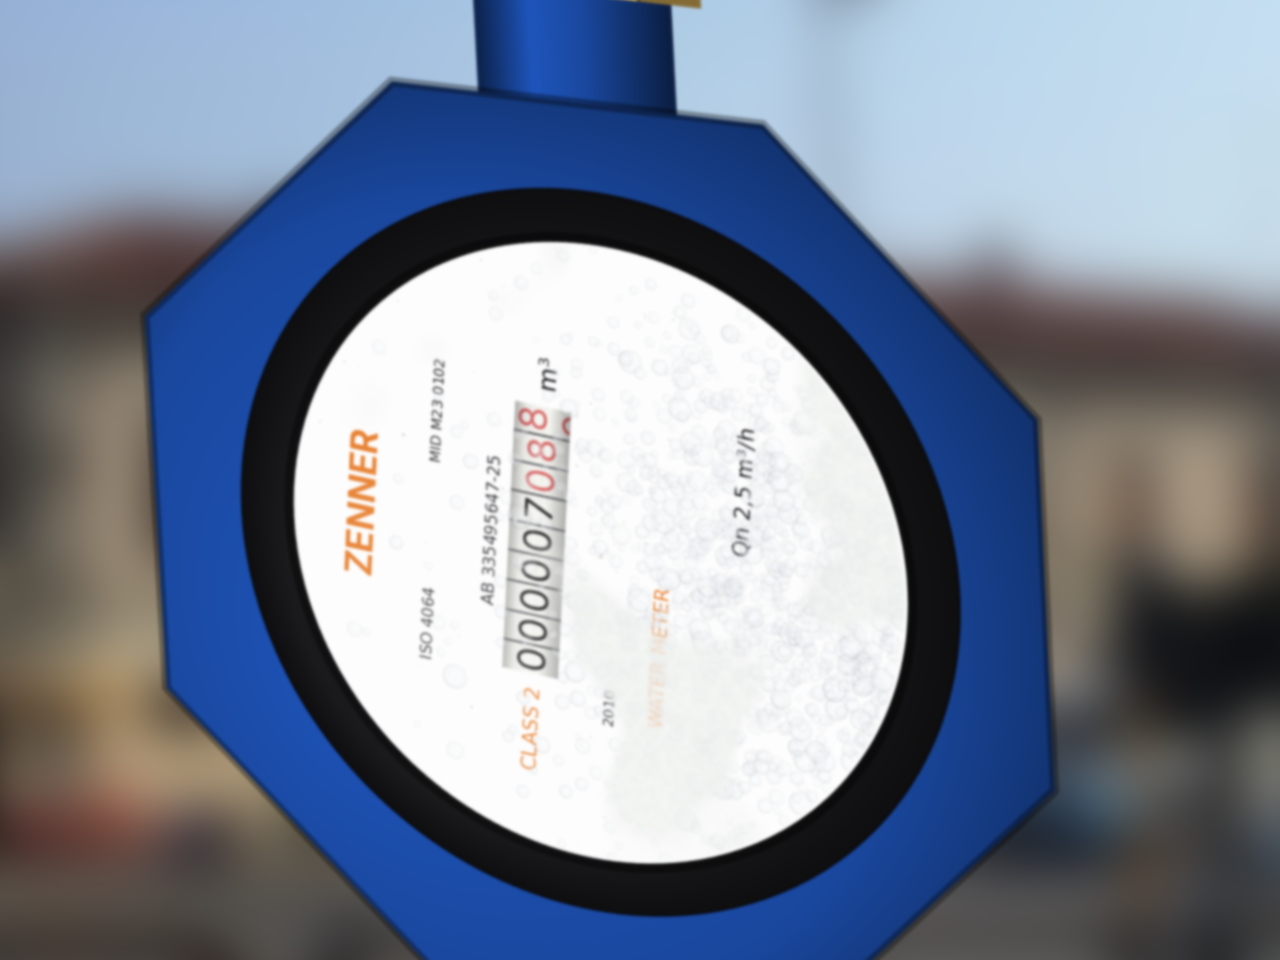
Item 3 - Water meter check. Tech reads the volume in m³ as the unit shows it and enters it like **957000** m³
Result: **7.088** m³
